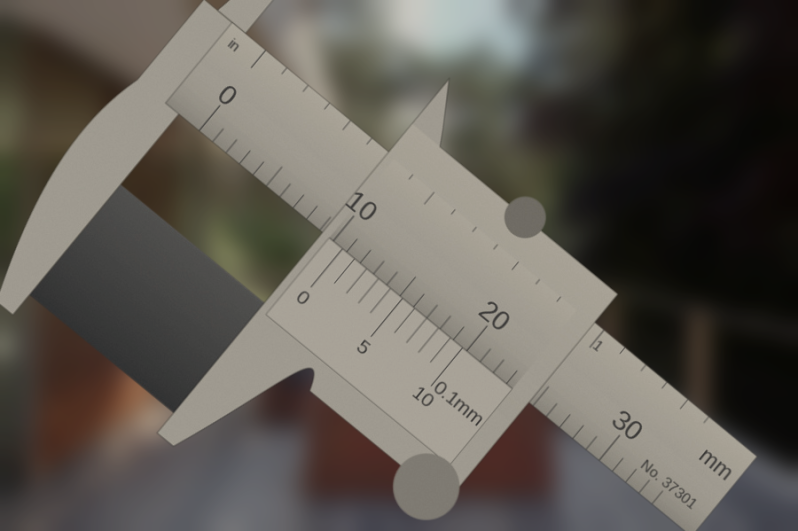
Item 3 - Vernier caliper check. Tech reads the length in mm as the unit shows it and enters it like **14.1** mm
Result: **10.7** mm
